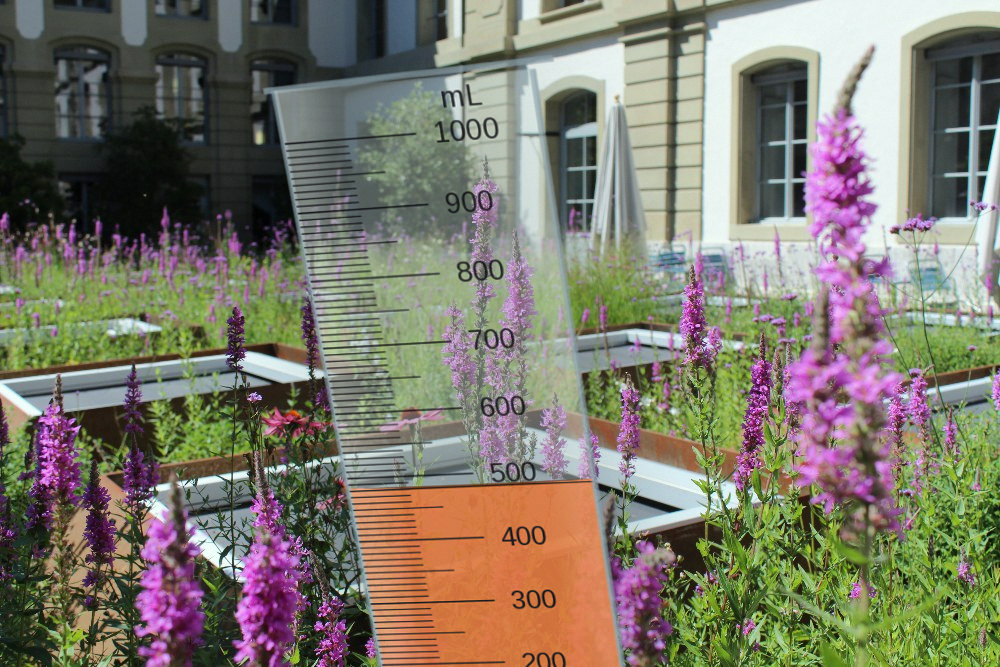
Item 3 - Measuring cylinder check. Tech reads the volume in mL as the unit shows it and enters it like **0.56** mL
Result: **480** mL
